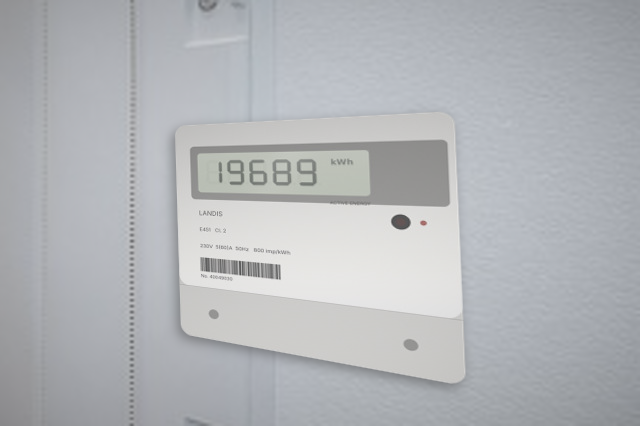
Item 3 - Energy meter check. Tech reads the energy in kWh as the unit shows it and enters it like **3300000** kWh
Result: **19689** kWh
